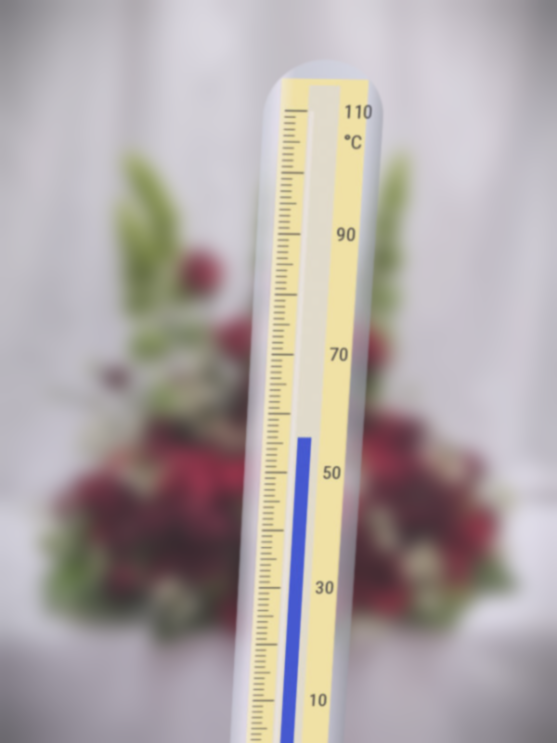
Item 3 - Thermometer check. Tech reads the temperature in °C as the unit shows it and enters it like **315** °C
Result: **56** °C
